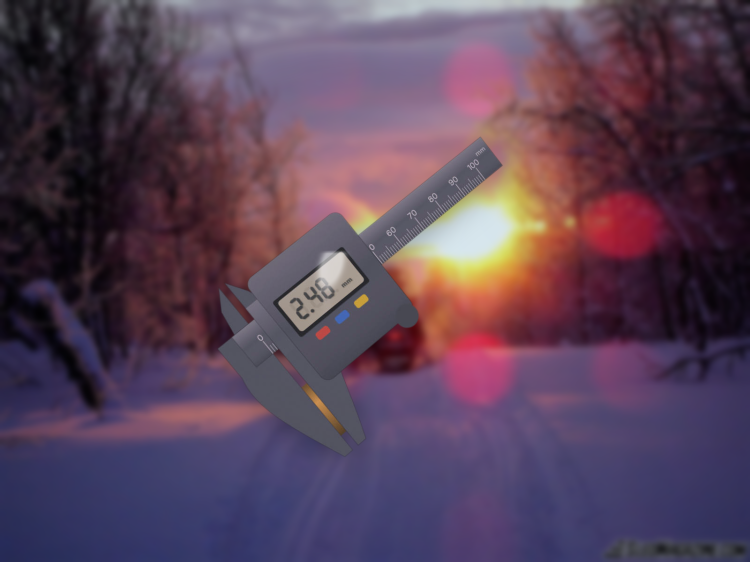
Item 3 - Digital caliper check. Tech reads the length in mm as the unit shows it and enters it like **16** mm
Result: **2.48** mm
